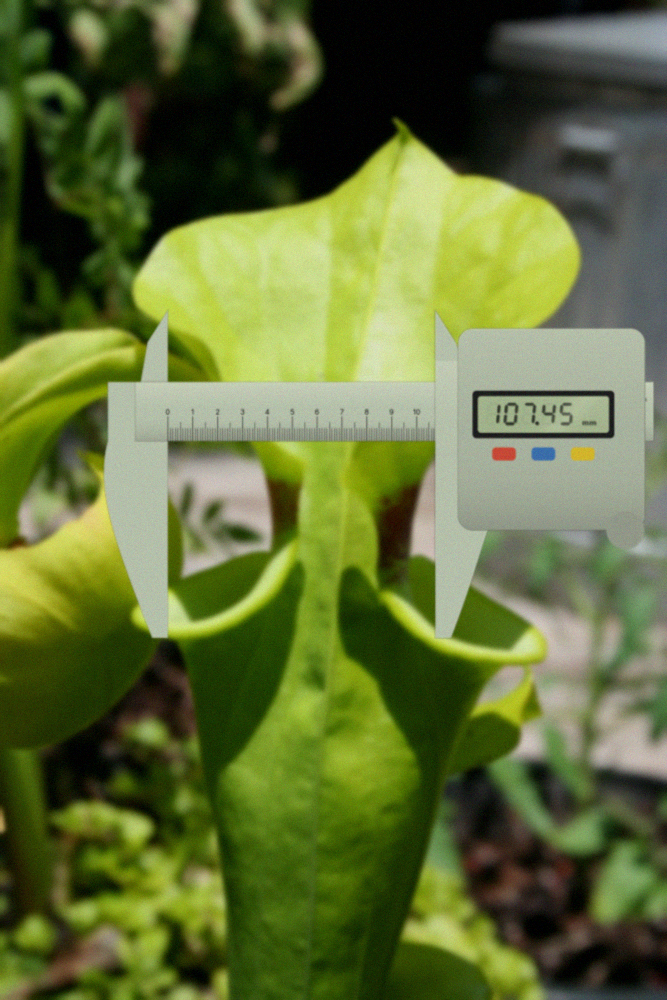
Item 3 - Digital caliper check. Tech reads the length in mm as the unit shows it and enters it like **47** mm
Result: **107.45** mm
